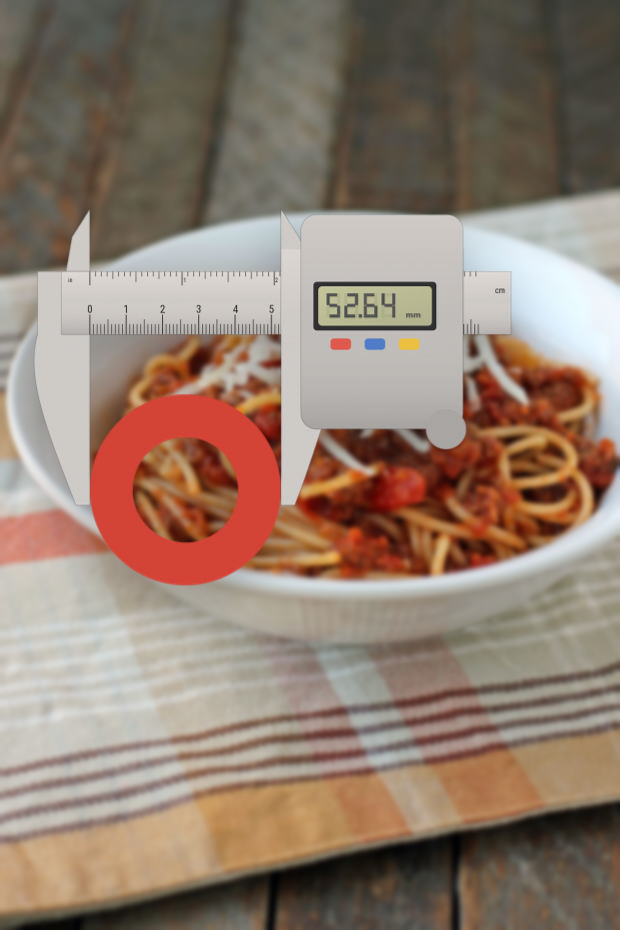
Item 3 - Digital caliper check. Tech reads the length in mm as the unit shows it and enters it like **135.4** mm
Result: **52.64** mm
